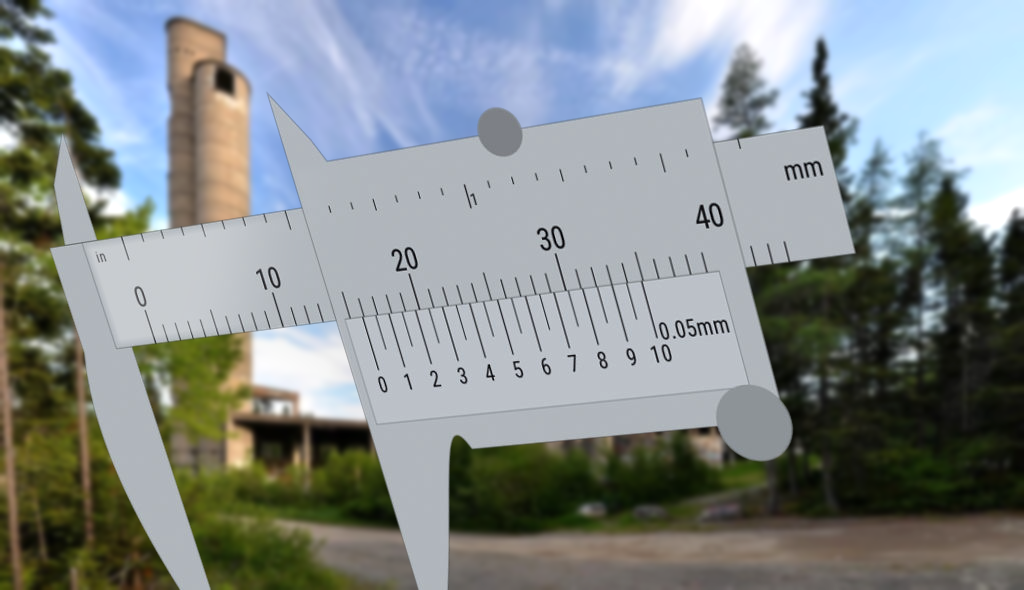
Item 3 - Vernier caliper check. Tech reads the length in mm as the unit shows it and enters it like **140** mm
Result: **15.9** mm
